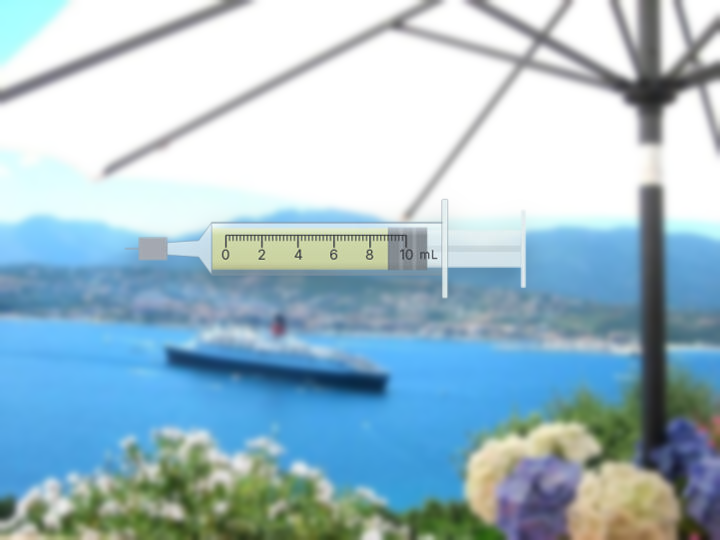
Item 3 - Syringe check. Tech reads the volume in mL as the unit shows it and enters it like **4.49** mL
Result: **9** mL
